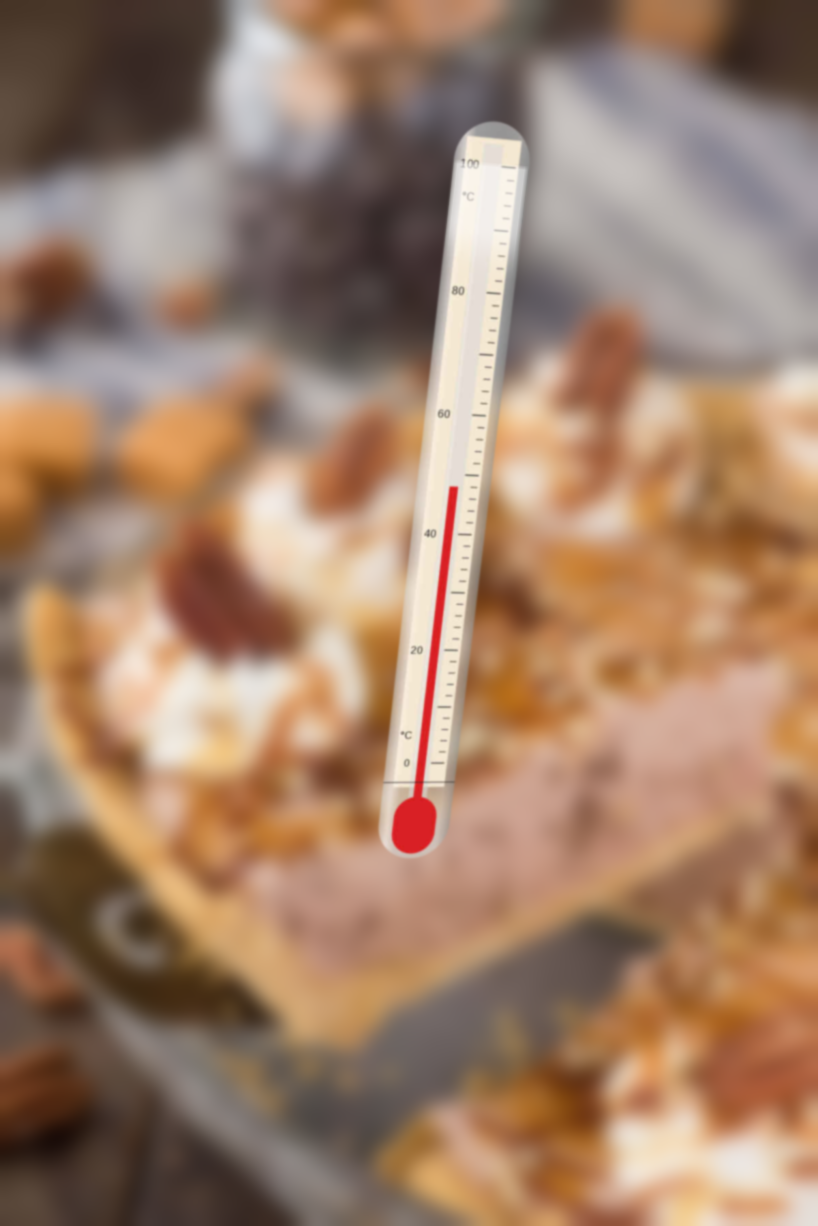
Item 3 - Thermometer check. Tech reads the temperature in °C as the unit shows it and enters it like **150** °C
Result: **48** °C
